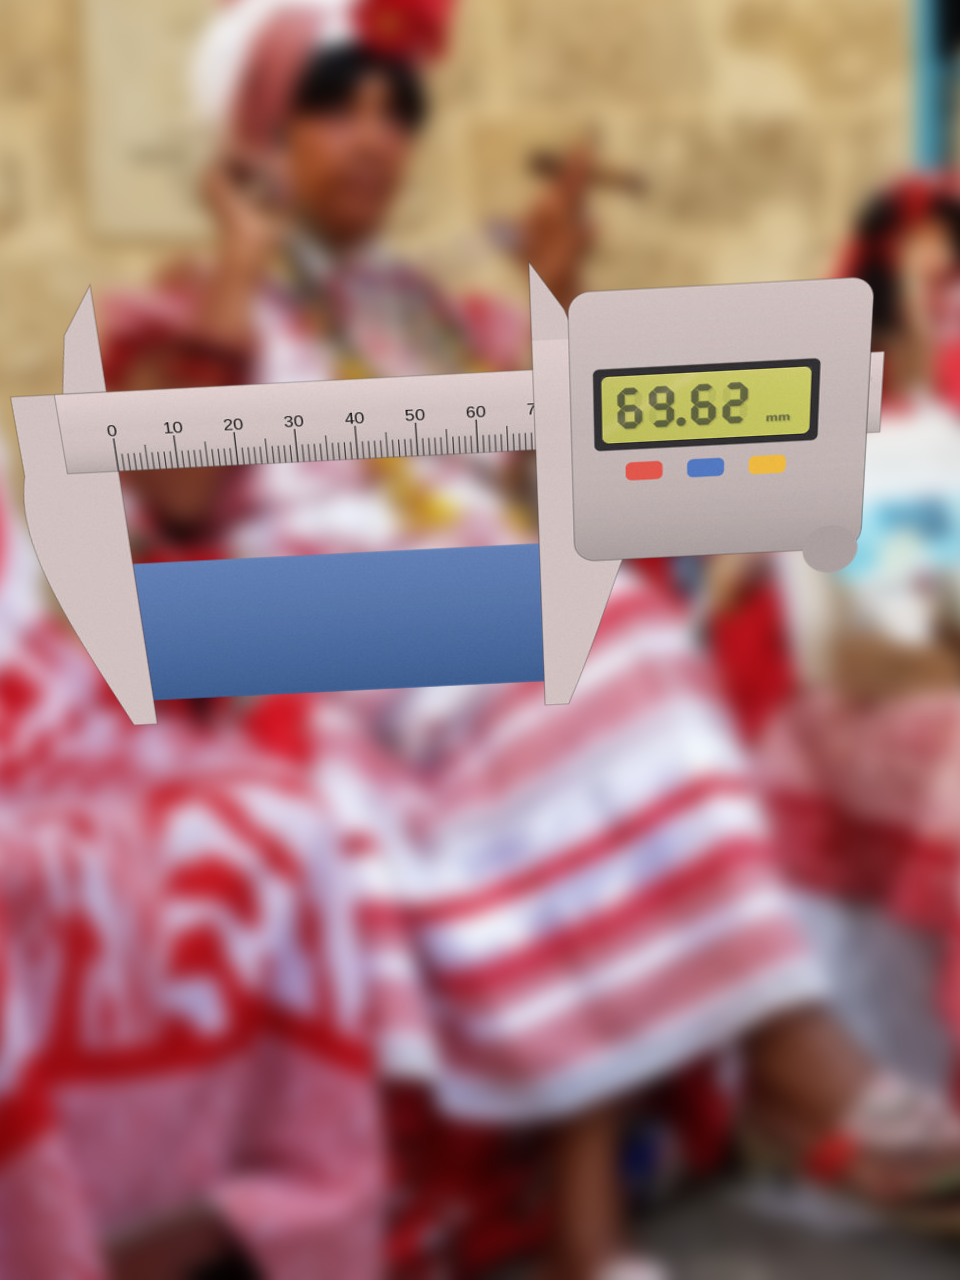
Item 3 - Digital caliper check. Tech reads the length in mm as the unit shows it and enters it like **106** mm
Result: **69.62** mm
